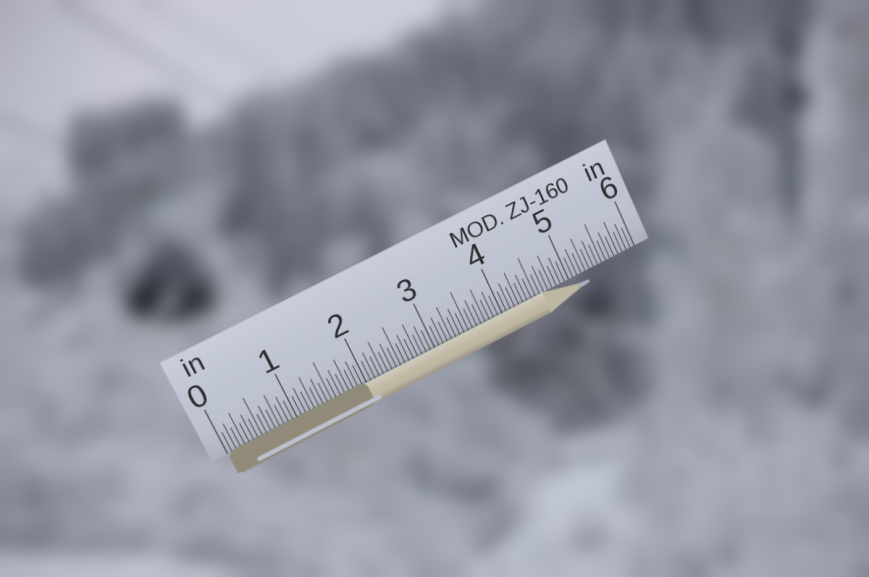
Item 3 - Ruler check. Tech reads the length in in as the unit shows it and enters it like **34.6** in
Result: **5.25** in
